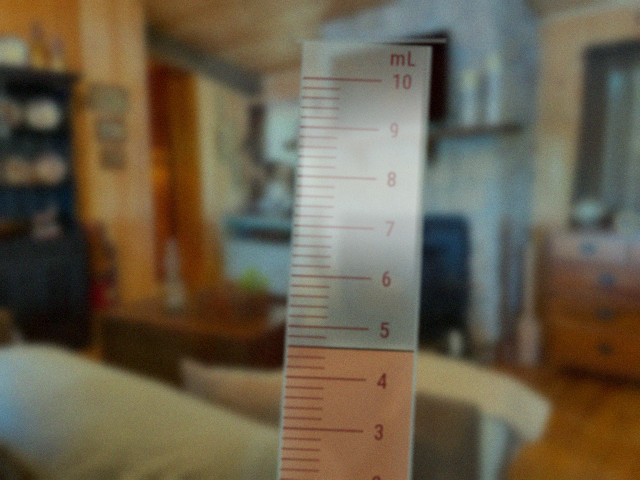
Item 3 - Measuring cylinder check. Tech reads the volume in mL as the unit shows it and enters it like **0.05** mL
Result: **4.6** mL
